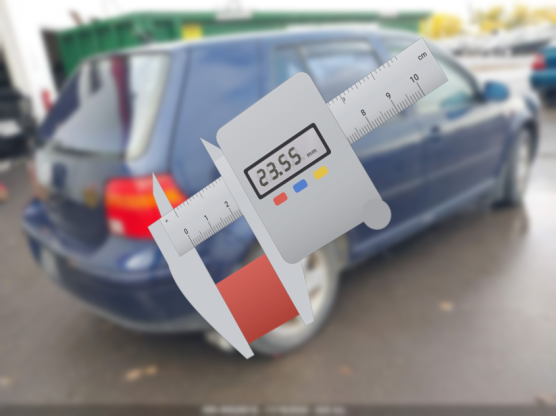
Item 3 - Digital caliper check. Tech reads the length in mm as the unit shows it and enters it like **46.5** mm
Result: **23.55** mm
